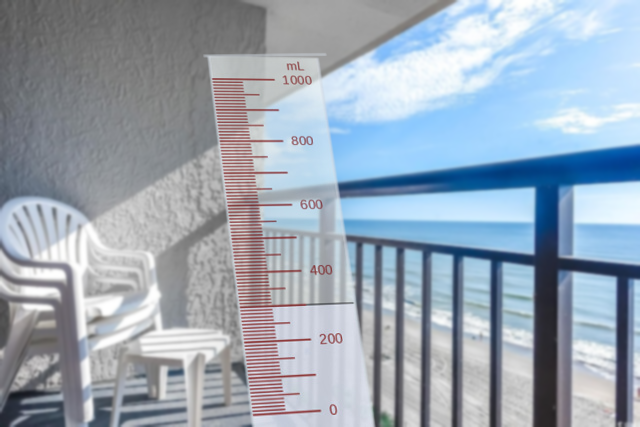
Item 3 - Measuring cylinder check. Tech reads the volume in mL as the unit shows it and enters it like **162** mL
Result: **300** mL
